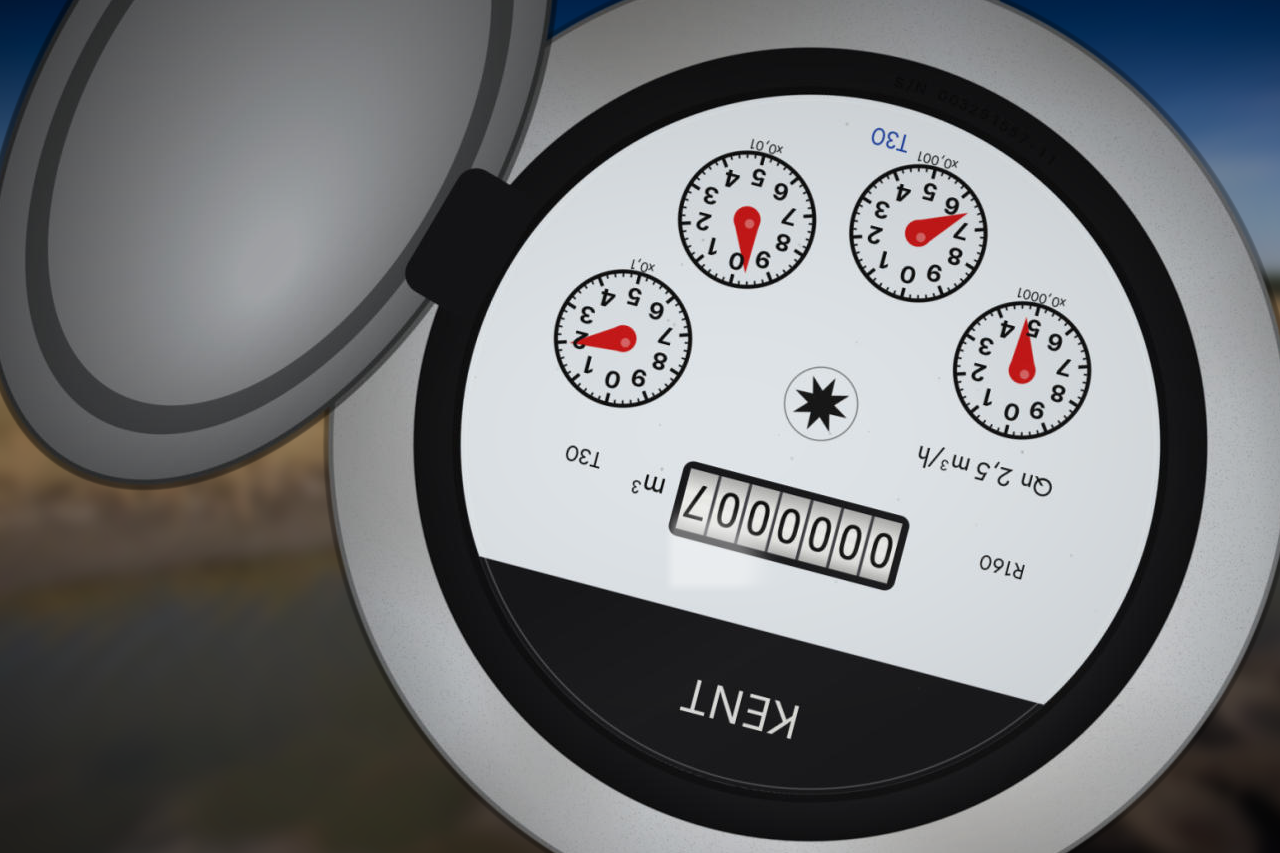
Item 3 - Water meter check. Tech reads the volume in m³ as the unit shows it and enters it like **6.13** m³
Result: **7.1964** m³
